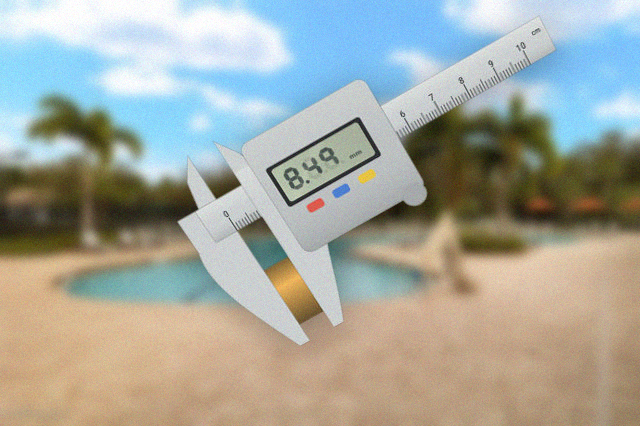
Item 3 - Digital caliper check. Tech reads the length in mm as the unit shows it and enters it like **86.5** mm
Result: **8.49** mm
